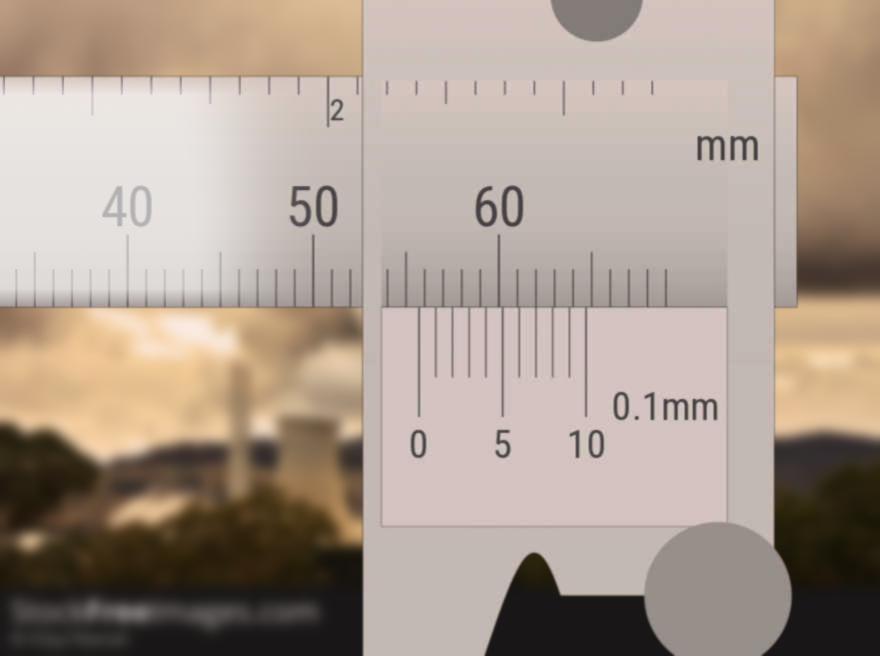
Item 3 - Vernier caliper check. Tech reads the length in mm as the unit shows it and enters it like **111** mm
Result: **55.7** mm
